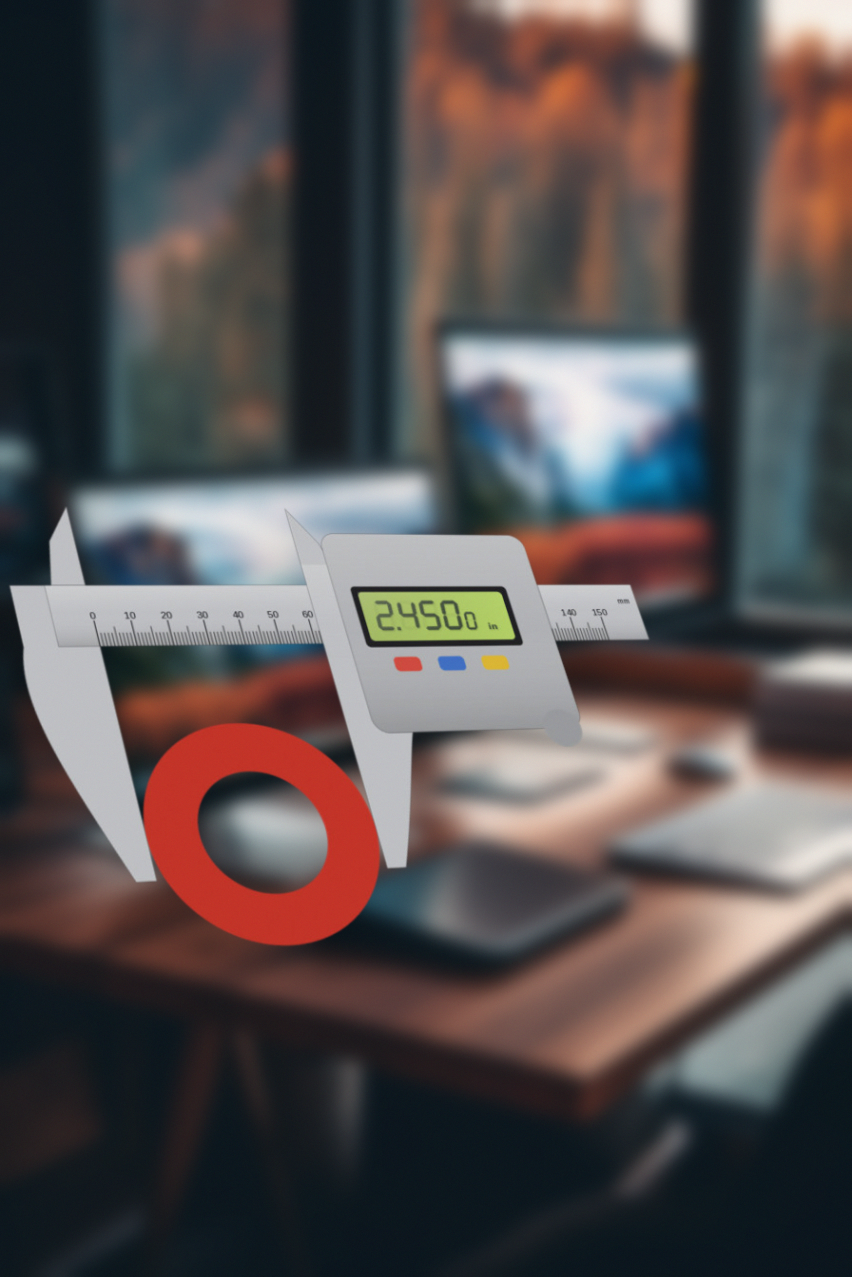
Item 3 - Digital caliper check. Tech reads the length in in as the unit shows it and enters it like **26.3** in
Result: **2.4500** in
